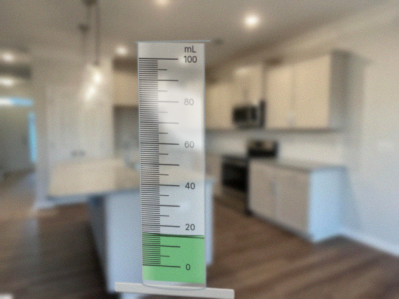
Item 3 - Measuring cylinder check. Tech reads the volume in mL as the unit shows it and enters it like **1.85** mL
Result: **15** mL
